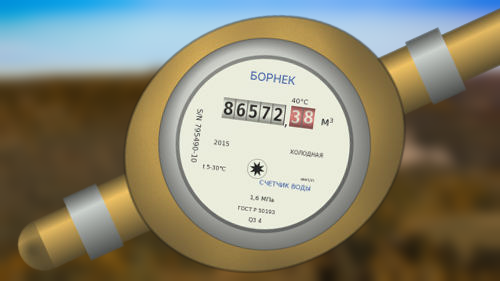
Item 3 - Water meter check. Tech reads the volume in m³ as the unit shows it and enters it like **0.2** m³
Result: **86572.38** m³
